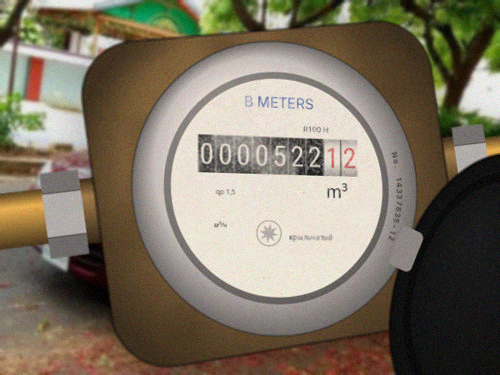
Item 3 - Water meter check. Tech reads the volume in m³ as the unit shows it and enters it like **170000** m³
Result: **522.12** m³
